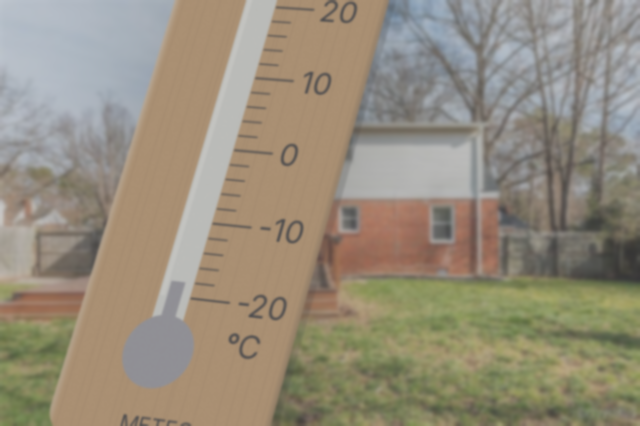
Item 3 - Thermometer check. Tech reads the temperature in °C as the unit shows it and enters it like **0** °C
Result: **-18** °C
